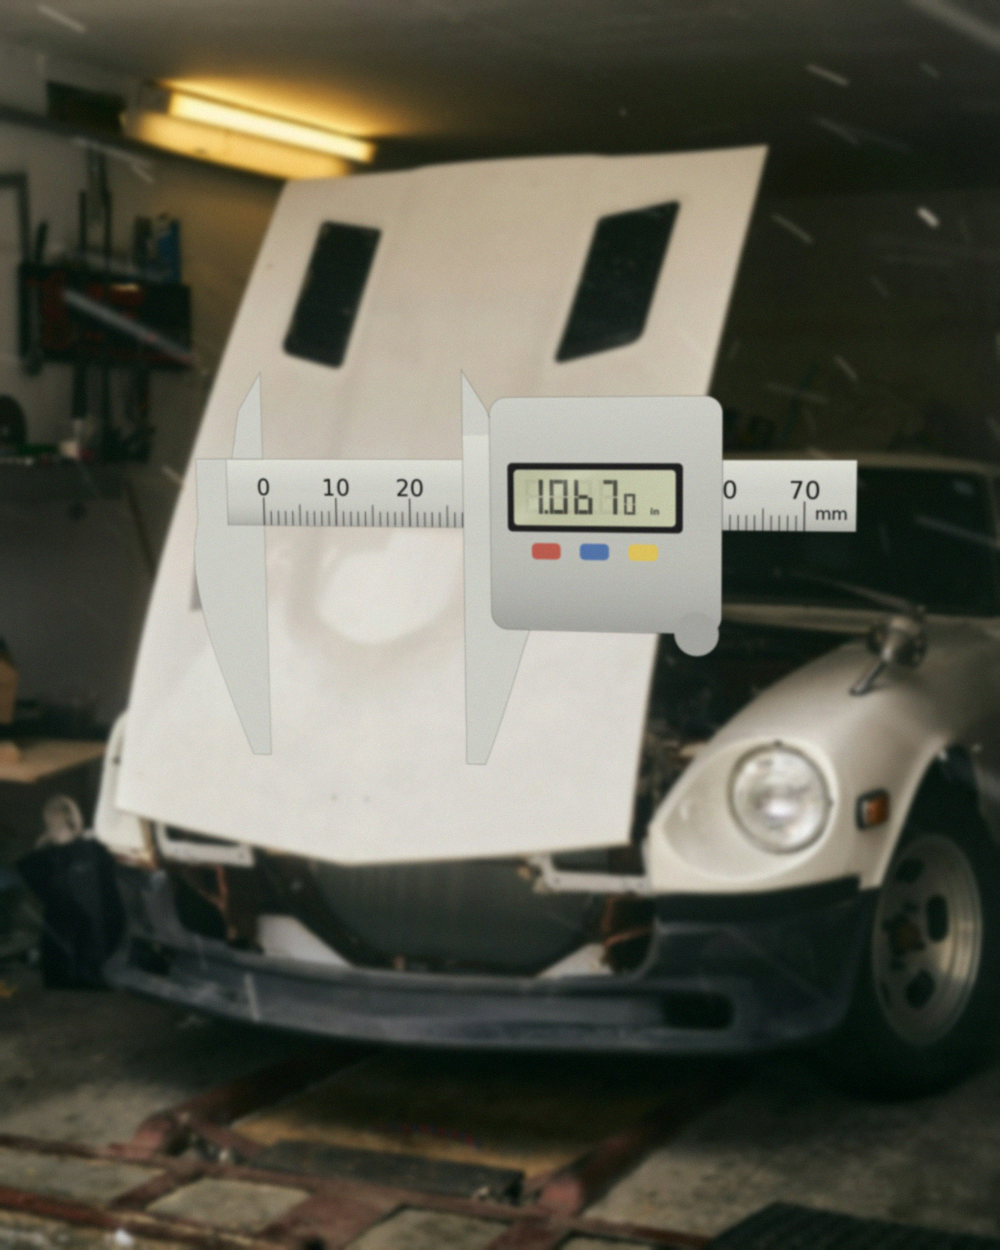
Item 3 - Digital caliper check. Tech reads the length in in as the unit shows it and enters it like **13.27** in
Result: **1.0670** in
